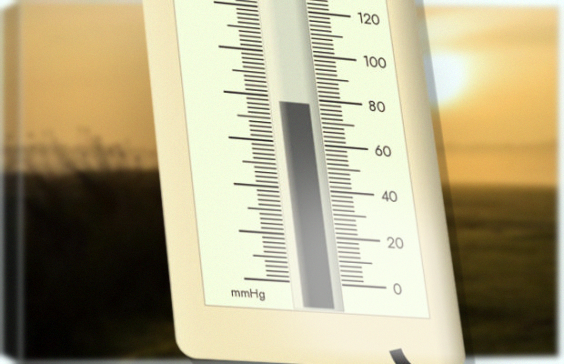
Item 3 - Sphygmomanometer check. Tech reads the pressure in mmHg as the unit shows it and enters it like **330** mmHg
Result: **78** mmHg
